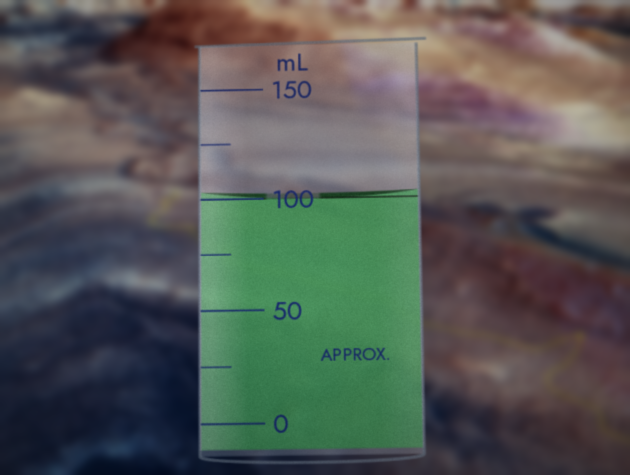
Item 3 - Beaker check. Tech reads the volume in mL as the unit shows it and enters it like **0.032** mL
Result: **100** mL
